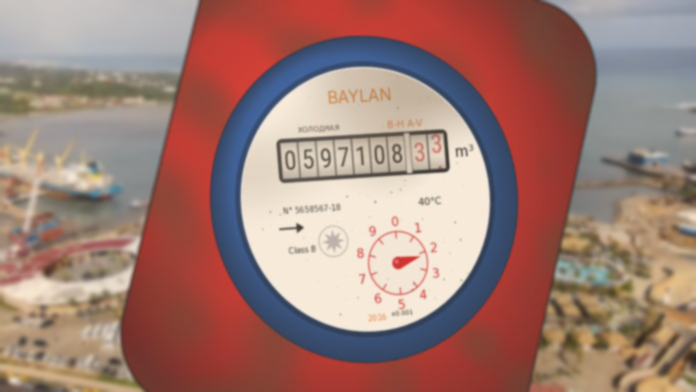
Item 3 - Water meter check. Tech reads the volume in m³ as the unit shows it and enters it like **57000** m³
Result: **597108.332** m³
